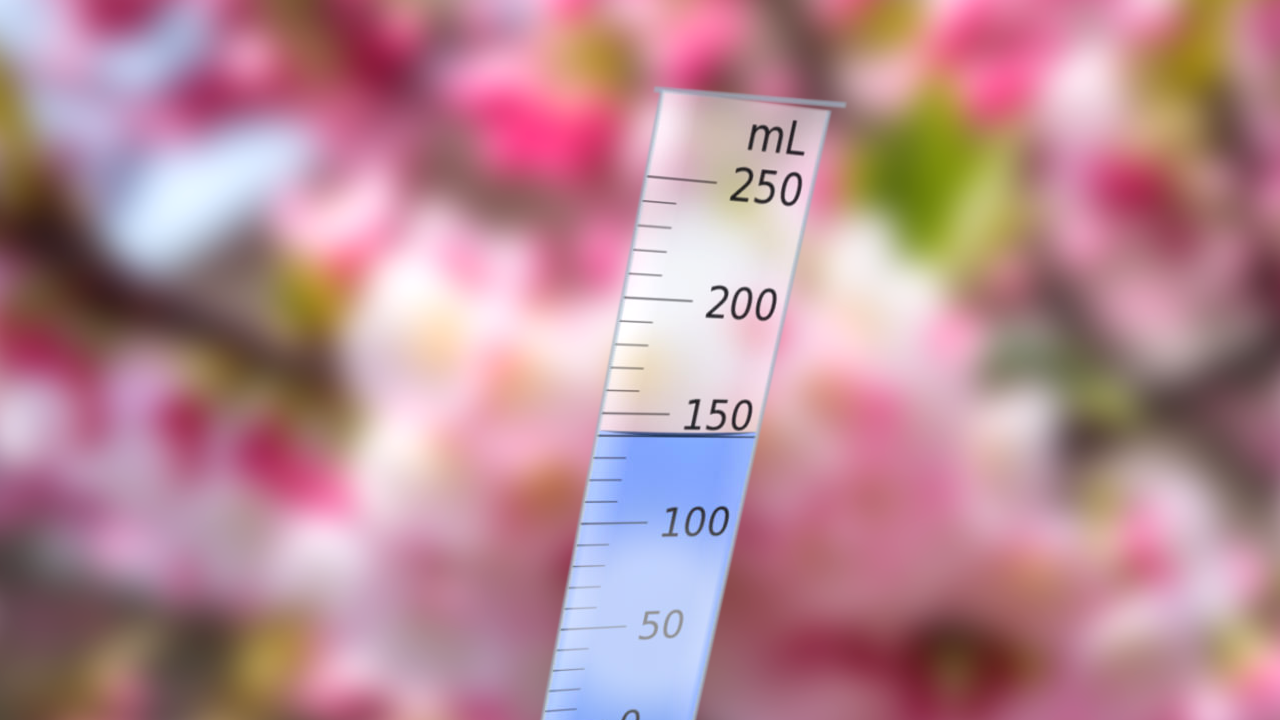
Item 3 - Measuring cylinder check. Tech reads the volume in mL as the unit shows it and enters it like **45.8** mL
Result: **140** mL
